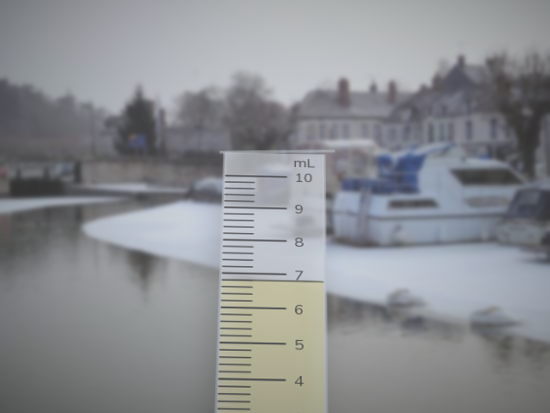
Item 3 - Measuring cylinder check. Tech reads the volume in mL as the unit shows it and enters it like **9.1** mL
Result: **6.8** mL
